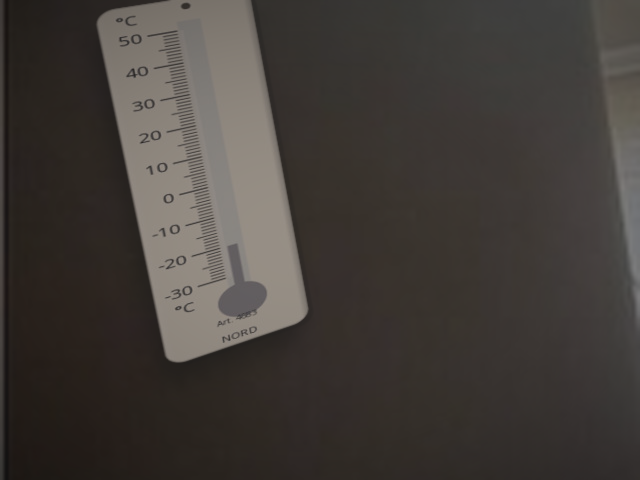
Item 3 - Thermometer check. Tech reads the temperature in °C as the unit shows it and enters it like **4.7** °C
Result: **-20** °C
